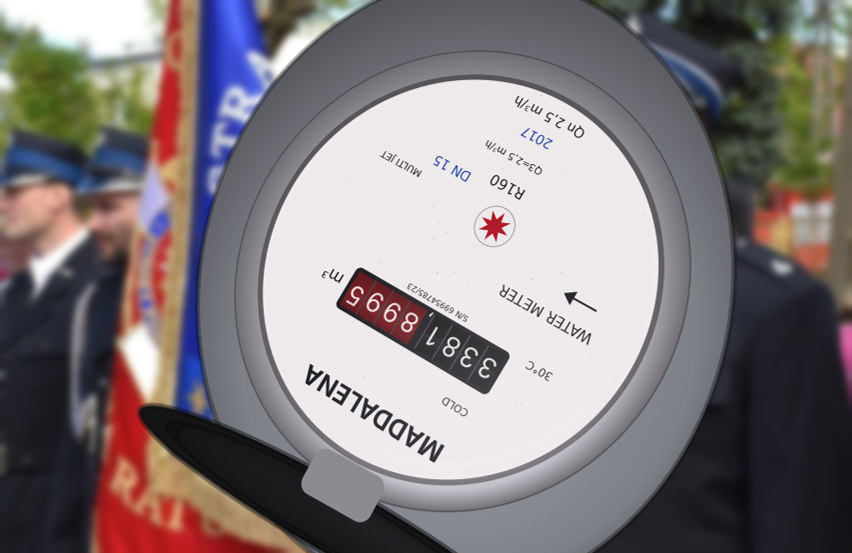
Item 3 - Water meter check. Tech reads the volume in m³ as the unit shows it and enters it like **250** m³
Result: **3381.8995** m³
